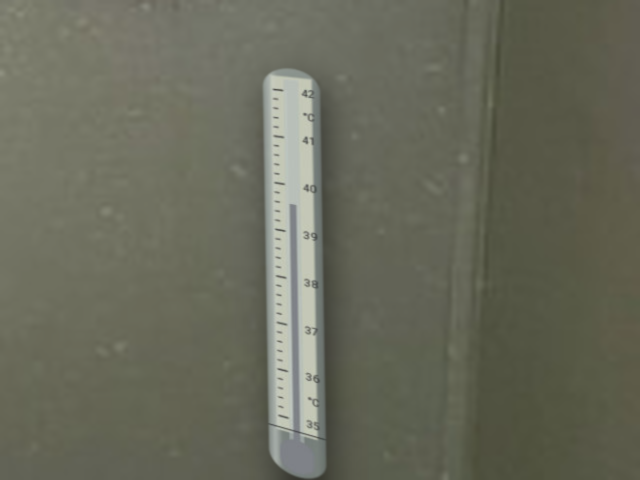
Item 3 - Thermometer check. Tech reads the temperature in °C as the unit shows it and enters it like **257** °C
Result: **39.6** °C
